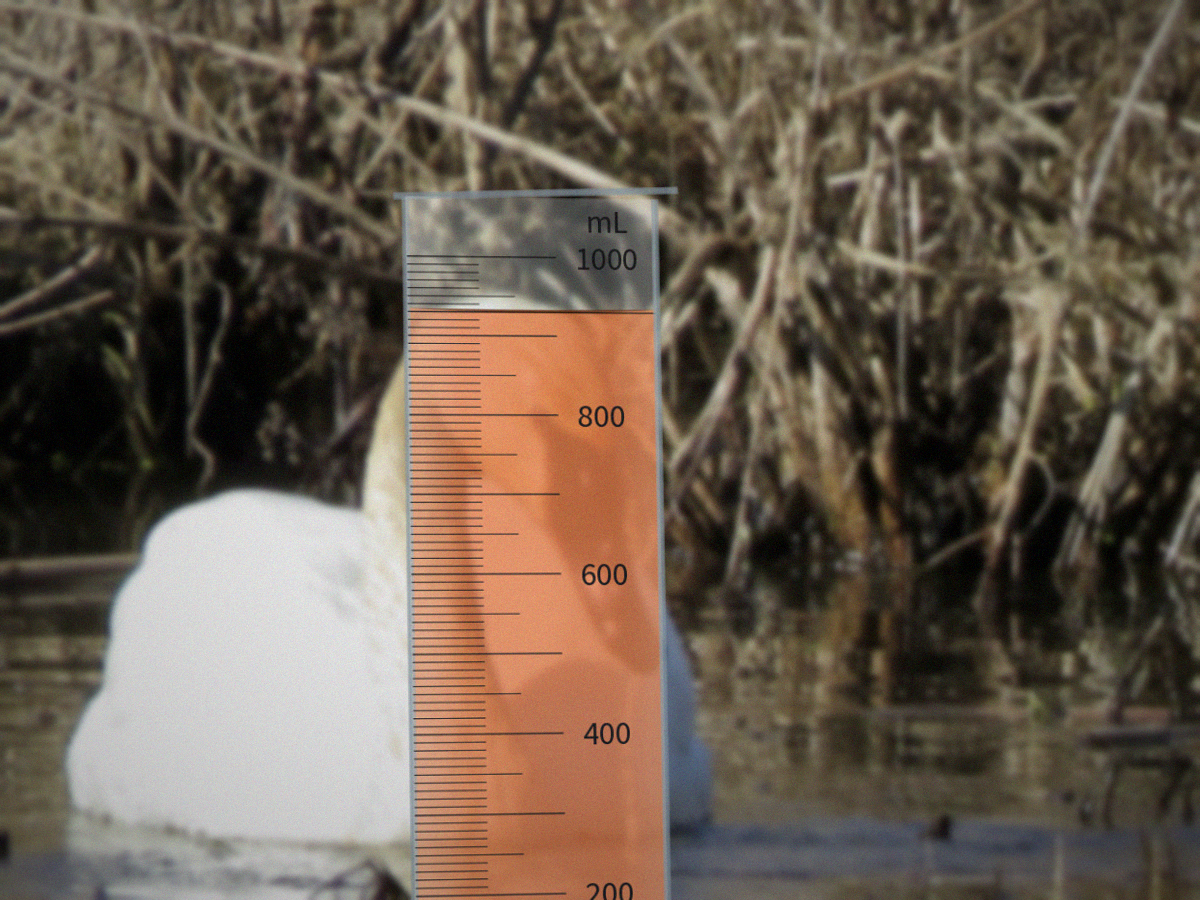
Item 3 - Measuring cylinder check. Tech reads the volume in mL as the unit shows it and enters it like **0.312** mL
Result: **930** mL
